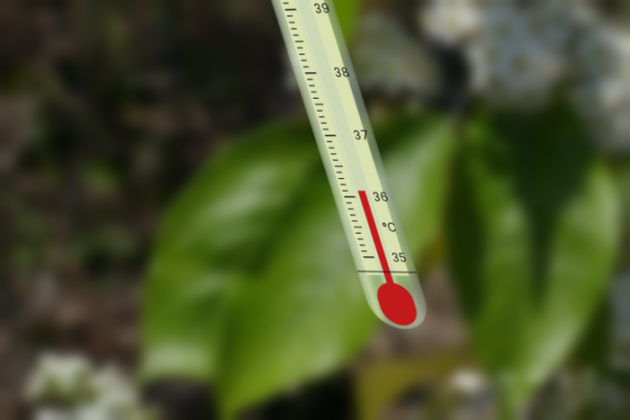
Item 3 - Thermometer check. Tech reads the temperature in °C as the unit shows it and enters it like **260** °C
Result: **36.1** °C
